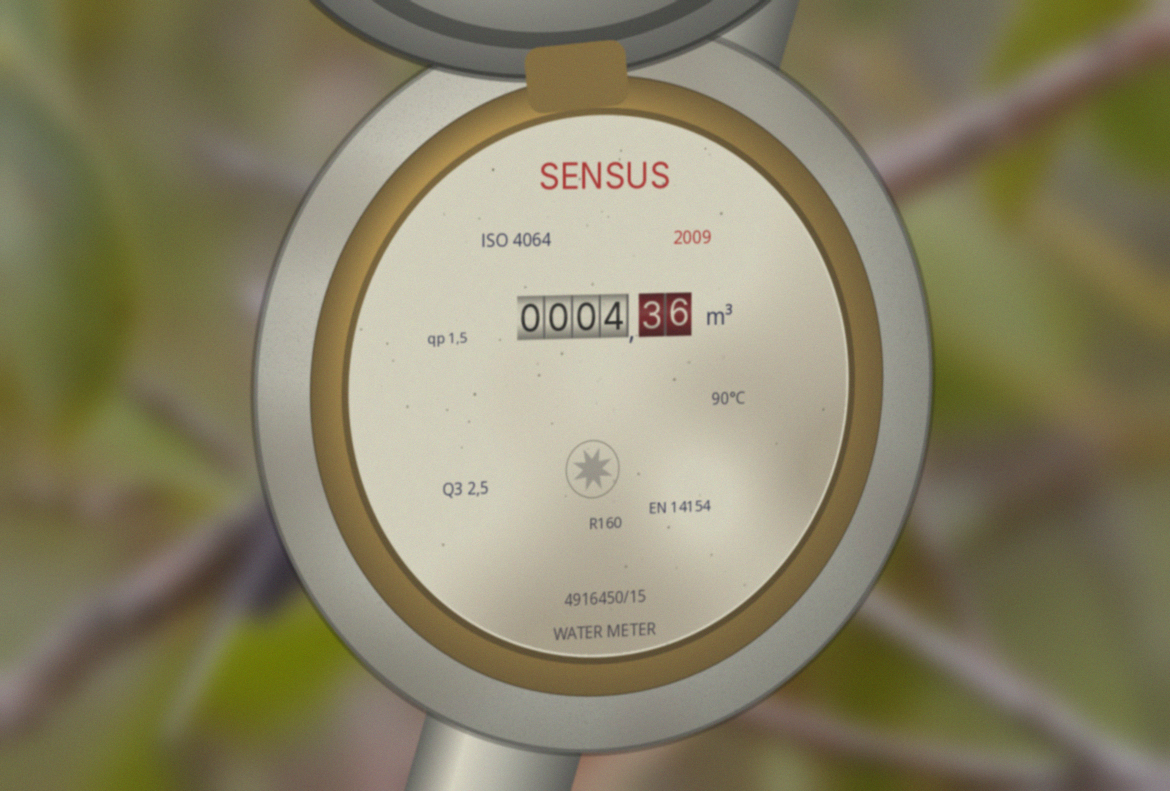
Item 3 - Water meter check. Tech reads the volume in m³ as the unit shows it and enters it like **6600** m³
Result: **4.36** m³
